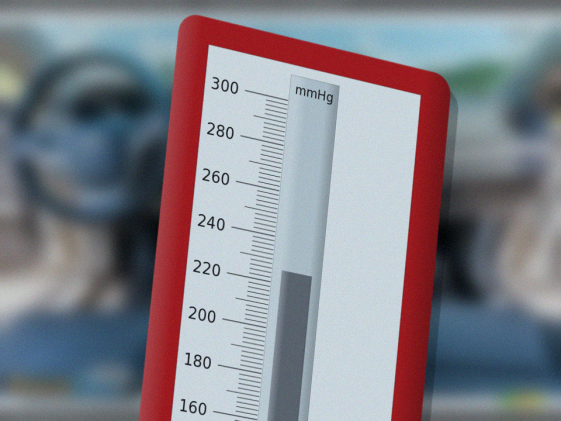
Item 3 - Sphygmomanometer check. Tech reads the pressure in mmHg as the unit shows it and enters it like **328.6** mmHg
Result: **226** mmHg
